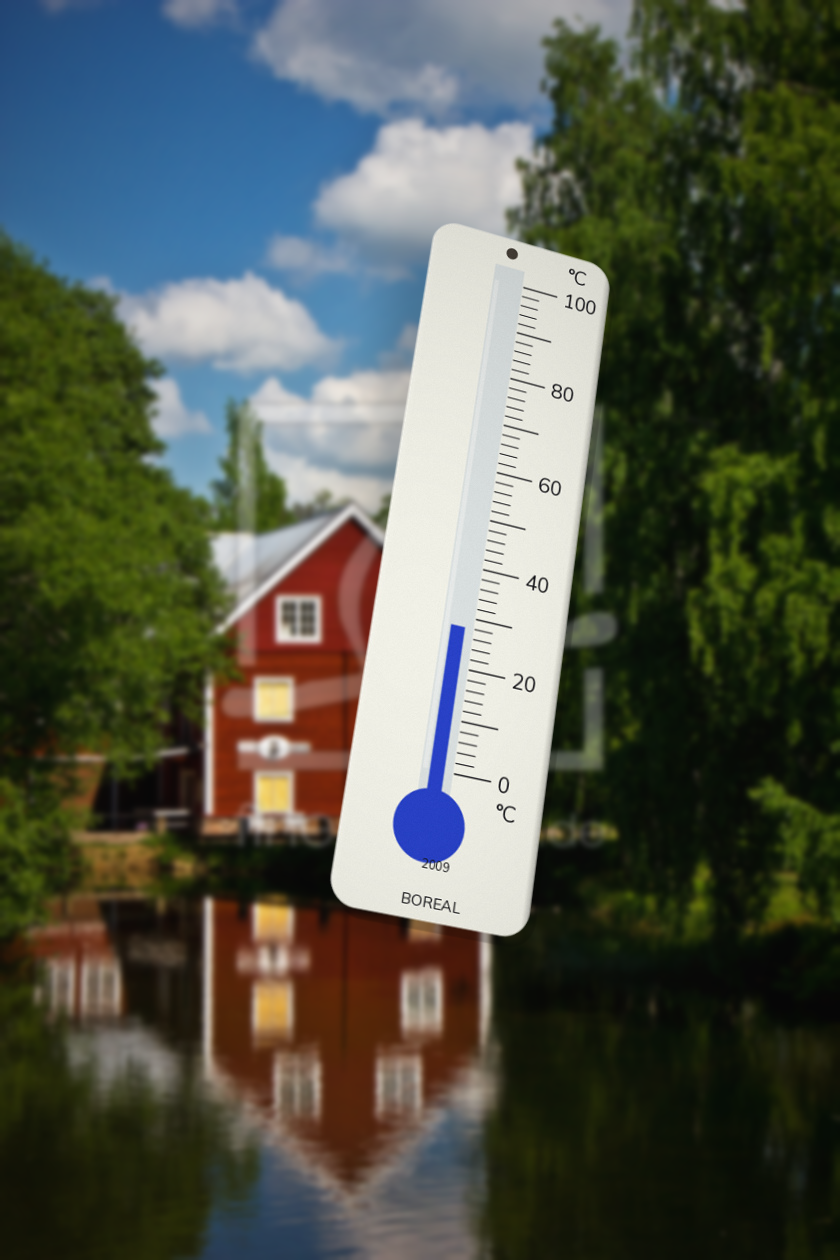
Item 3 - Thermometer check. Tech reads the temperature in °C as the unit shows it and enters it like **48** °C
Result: **28** °C
